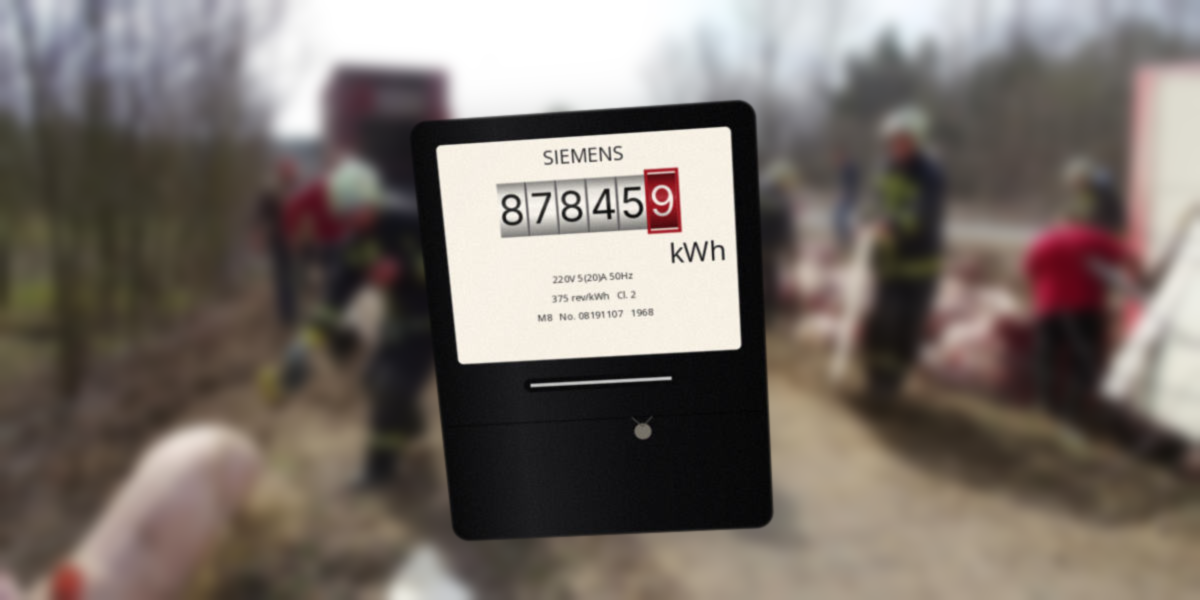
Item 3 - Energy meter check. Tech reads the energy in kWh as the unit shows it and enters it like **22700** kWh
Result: **87845.9** kWh
